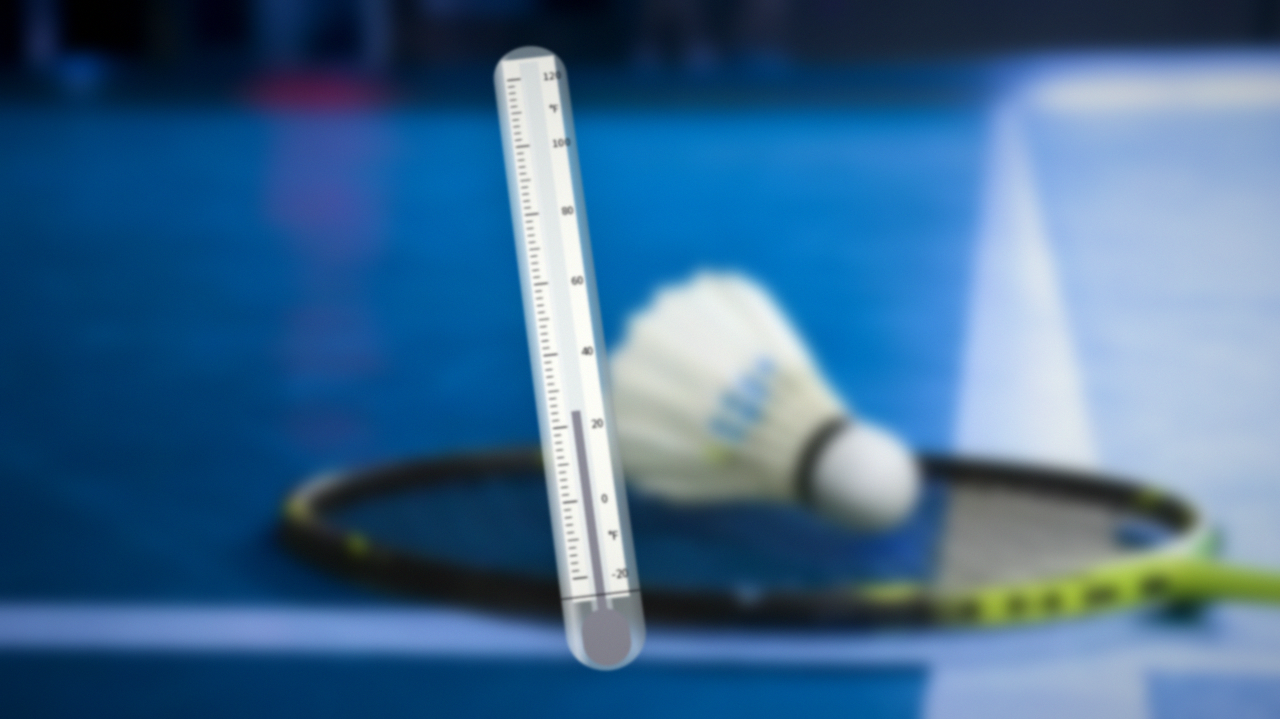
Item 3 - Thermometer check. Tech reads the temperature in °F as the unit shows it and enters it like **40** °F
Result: **24** °F
